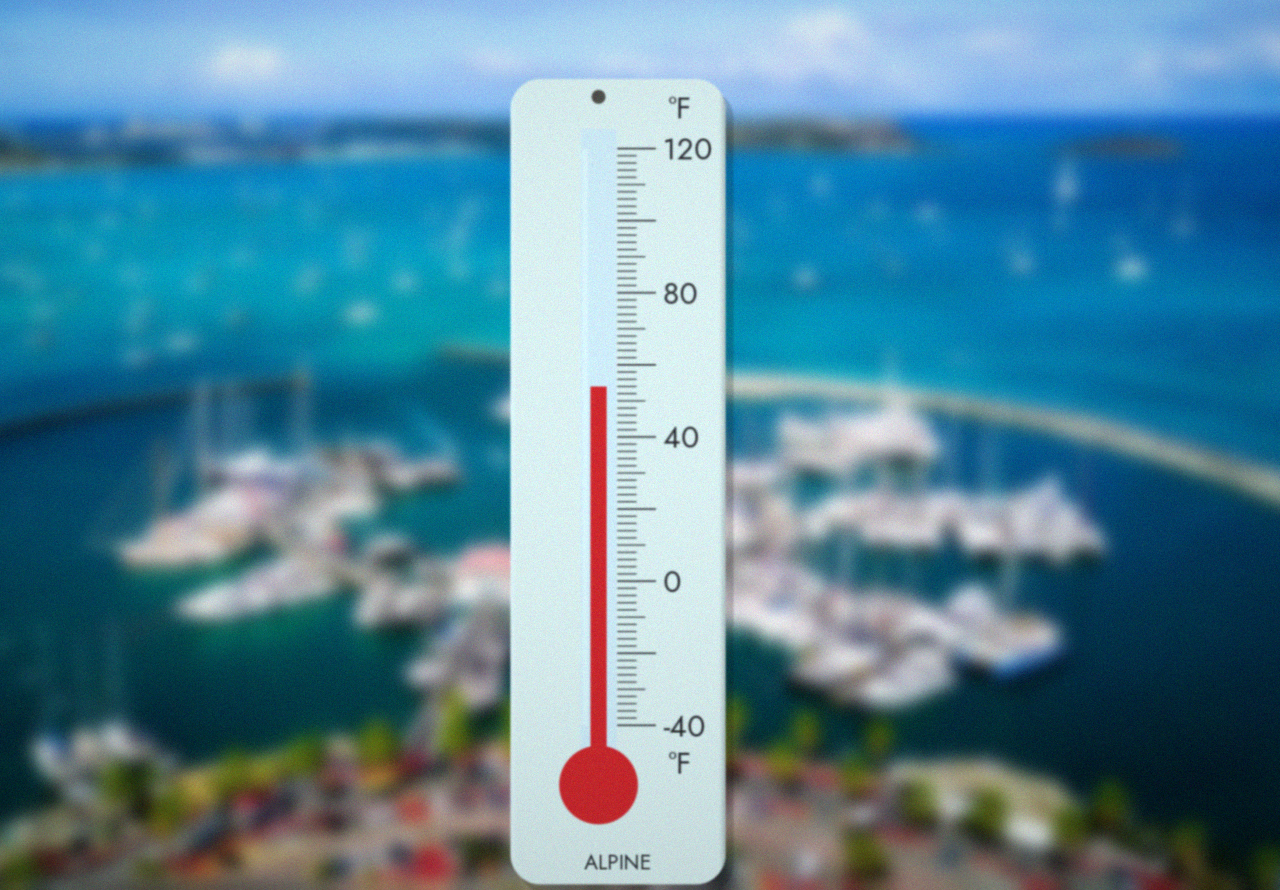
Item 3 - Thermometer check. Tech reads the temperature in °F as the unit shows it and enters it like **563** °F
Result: **54** °F
